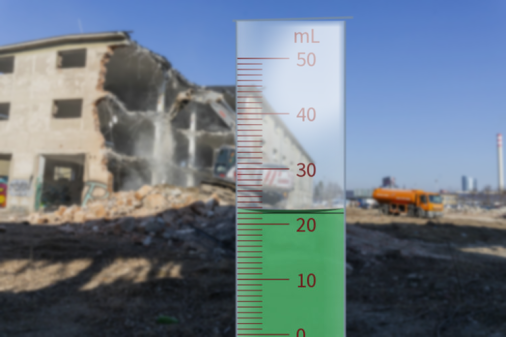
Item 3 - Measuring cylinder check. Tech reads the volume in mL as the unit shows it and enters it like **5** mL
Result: **22** mL
